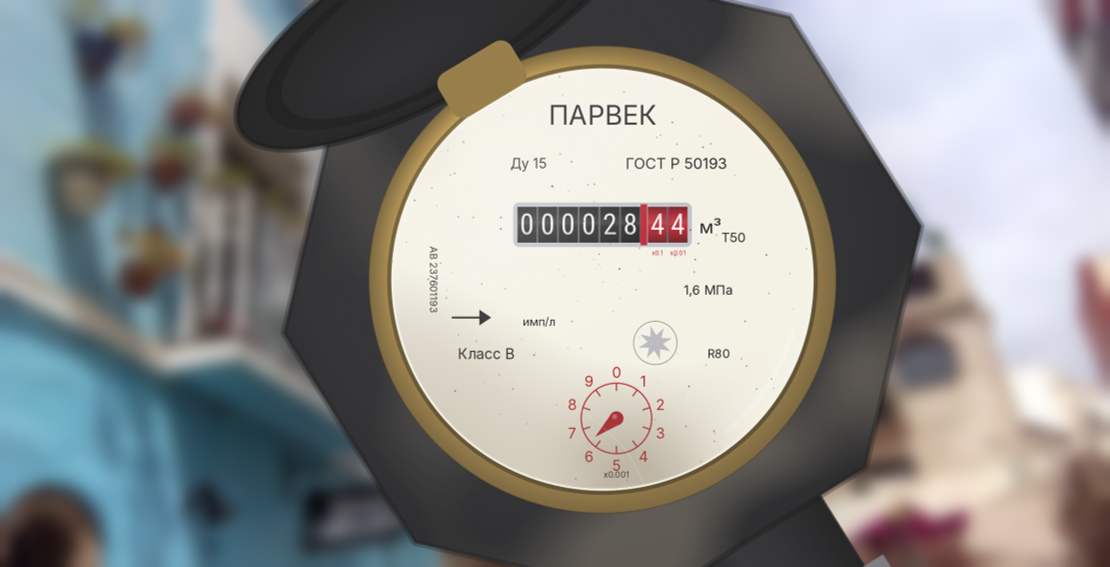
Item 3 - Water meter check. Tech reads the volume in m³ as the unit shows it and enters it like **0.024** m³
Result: **28.446** m³
